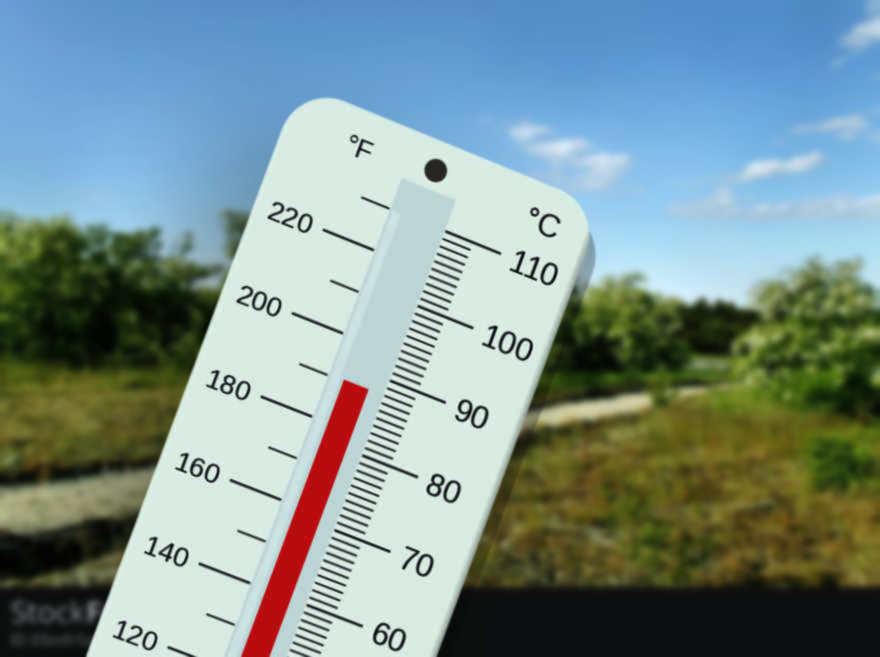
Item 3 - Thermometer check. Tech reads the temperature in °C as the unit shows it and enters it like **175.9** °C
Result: **88** °C
